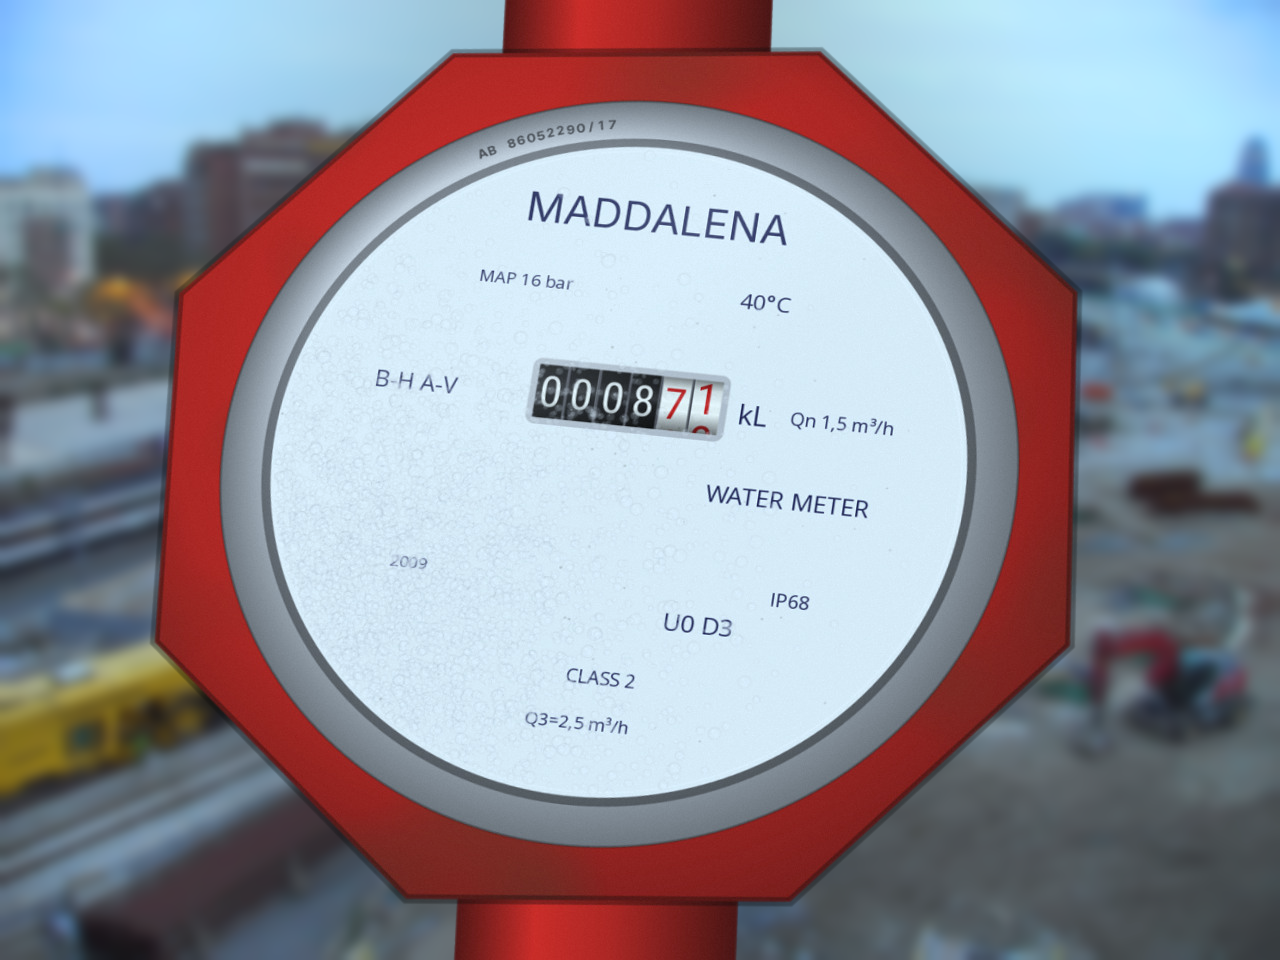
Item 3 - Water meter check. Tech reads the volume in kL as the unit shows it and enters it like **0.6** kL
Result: **8.71** kL
